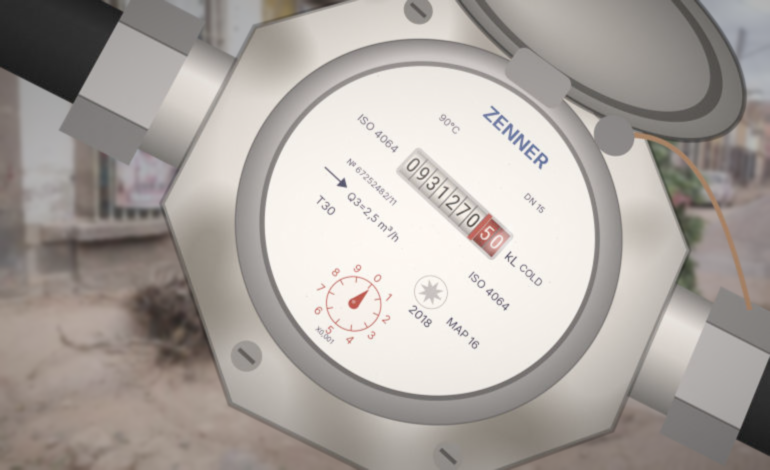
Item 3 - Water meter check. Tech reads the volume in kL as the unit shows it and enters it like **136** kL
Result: **931270.500** kL
